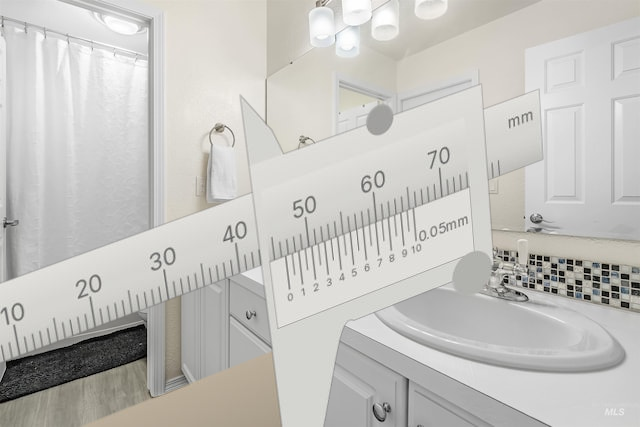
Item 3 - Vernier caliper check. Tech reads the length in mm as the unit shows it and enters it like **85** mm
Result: **46.6** mm
